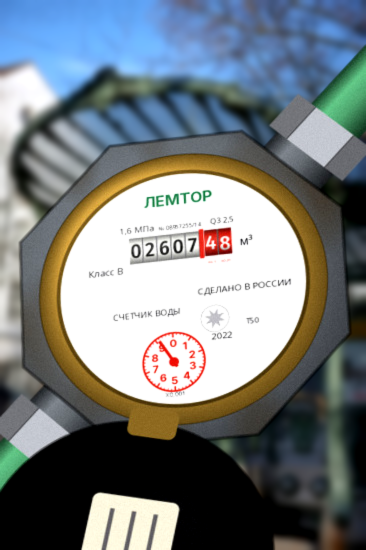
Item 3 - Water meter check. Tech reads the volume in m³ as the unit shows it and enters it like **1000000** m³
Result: **2607.479** m³
